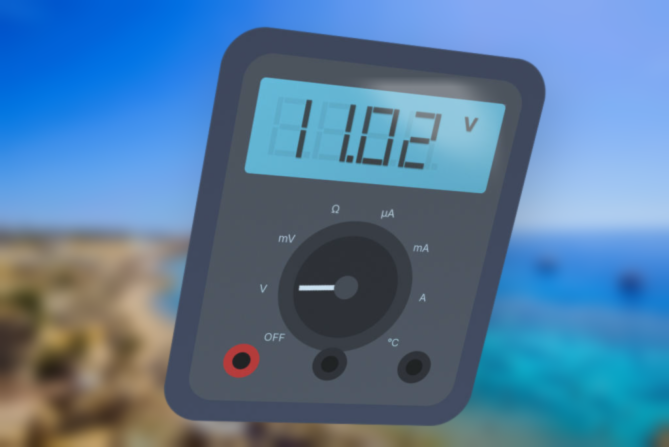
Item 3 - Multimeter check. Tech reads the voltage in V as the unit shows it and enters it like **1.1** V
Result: **11.02** V
